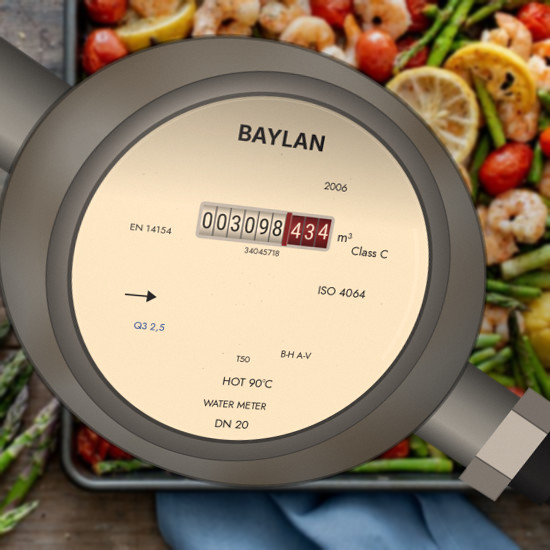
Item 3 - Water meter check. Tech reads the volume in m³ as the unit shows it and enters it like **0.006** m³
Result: **3098.434** m³
